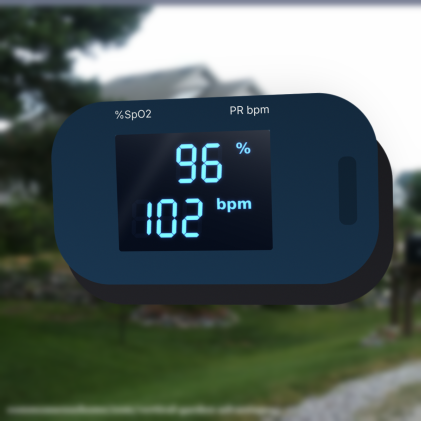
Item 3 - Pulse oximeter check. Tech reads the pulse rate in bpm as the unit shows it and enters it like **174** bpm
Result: **102** bpm
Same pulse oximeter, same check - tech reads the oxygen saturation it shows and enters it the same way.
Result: **96** %
